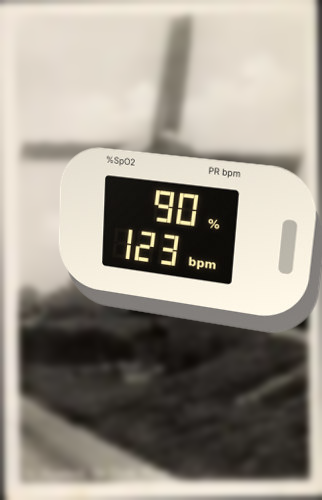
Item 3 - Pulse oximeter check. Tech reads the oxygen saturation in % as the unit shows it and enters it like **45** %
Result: **90** %
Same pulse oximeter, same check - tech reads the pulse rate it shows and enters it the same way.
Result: **123** bpm
